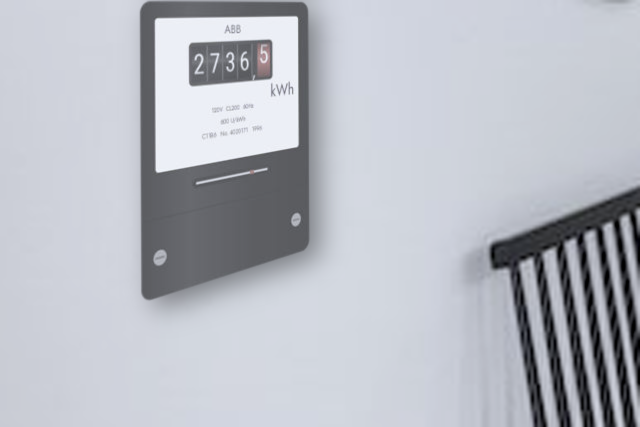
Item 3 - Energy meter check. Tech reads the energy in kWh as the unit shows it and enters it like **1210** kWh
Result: **2736.5** kWh
